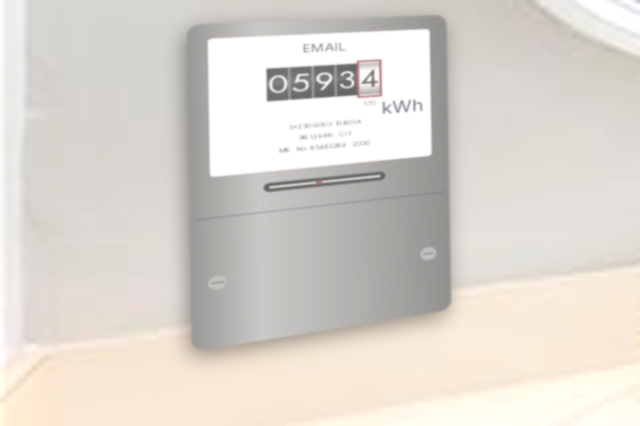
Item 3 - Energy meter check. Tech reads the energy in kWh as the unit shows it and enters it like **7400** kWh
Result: **593.4** kWh
